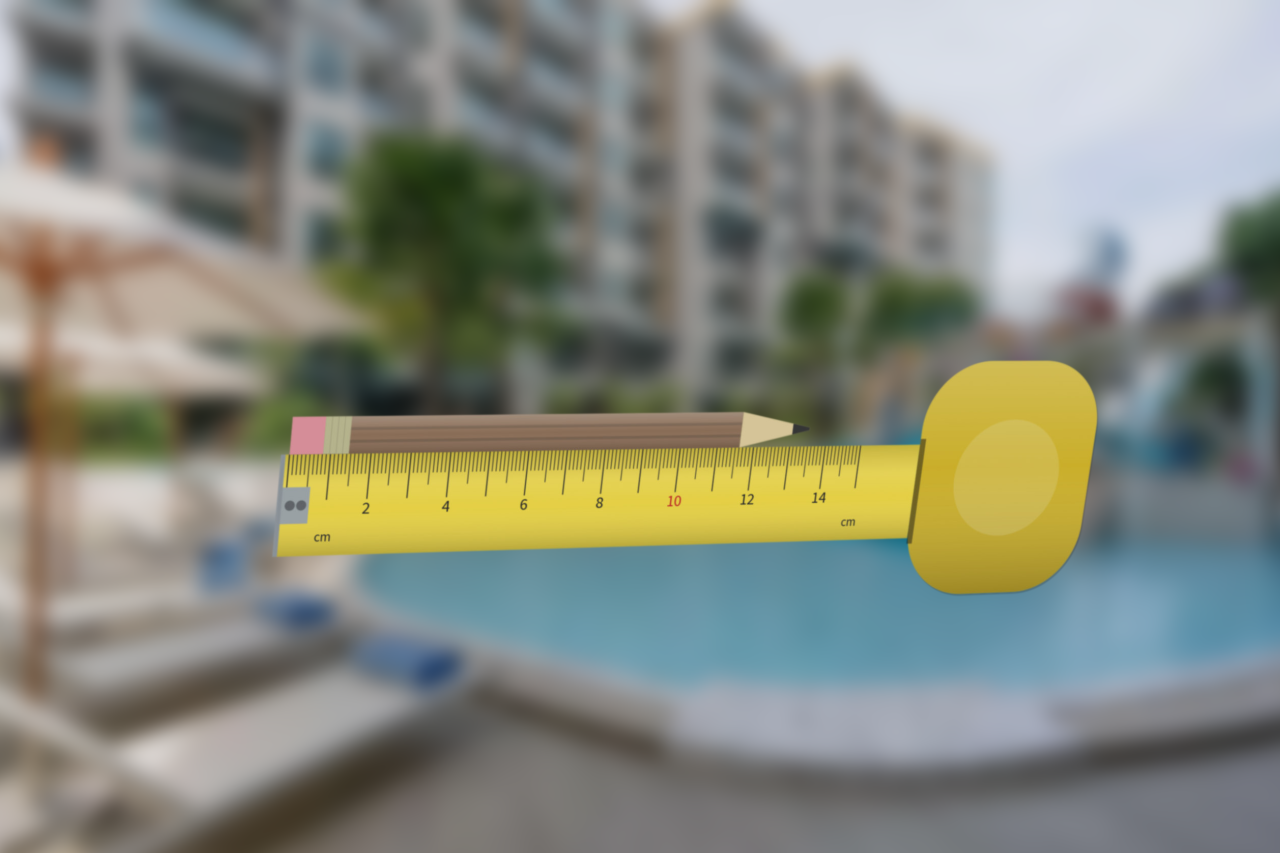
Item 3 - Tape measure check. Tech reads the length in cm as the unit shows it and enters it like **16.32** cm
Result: **13.5** cm
